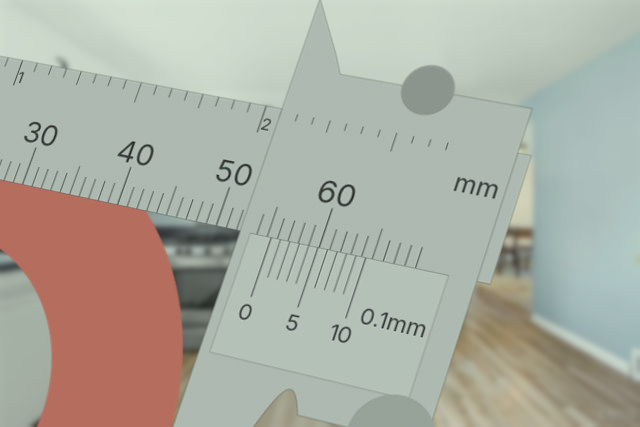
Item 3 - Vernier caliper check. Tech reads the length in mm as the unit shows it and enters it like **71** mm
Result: **55.4** mm
